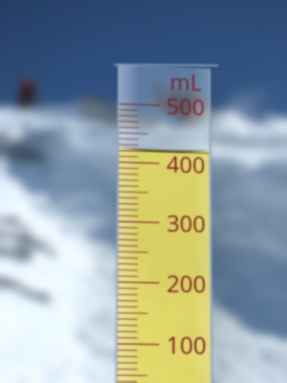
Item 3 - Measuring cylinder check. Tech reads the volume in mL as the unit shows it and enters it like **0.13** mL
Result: **420** mL
